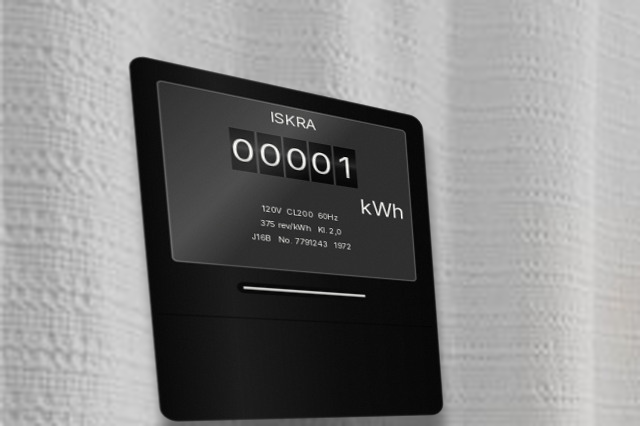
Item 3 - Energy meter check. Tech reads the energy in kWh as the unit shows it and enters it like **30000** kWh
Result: **1** kWh
